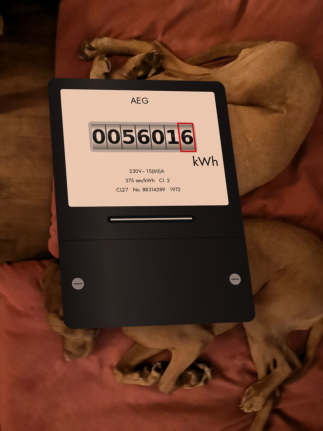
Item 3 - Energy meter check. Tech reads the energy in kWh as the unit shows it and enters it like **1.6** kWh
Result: **5601.6** kWh
